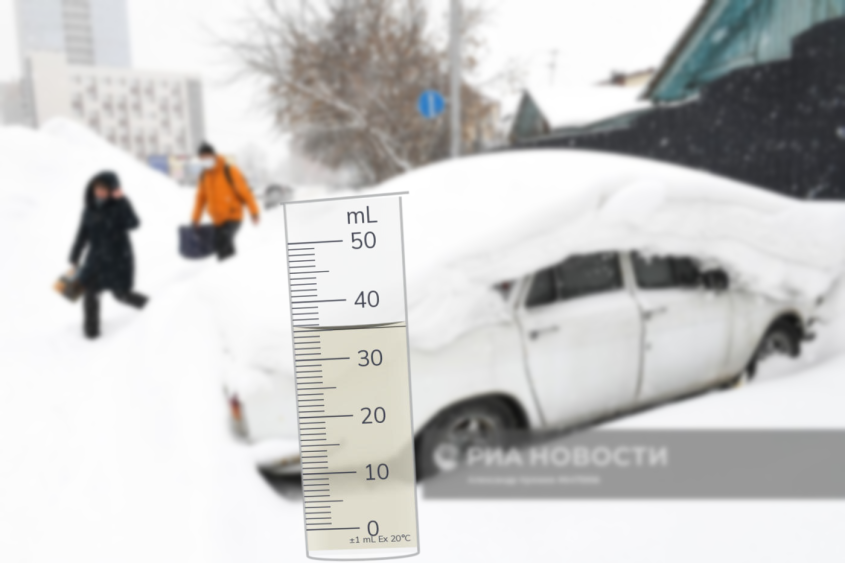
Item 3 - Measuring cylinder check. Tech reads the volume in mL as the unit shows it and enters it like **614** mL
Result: **35** mL
